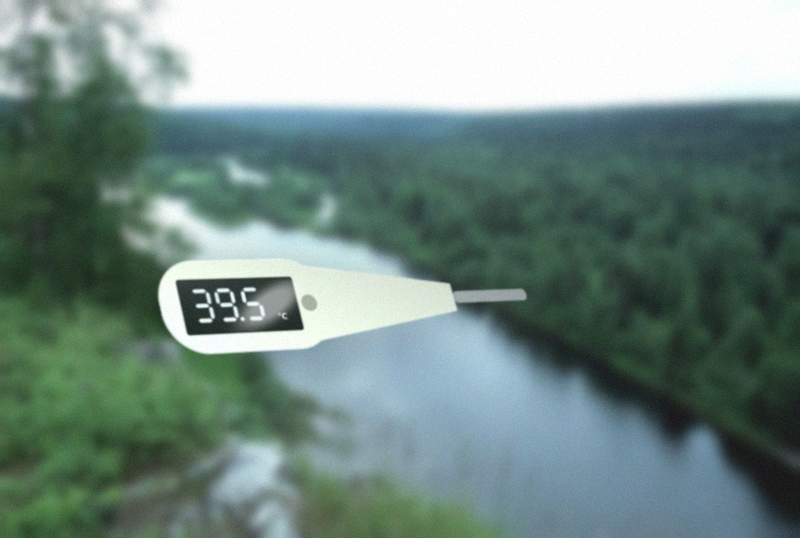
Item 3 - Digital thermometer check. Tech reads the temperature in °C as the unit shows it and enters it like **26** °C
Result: **39.5** °C
